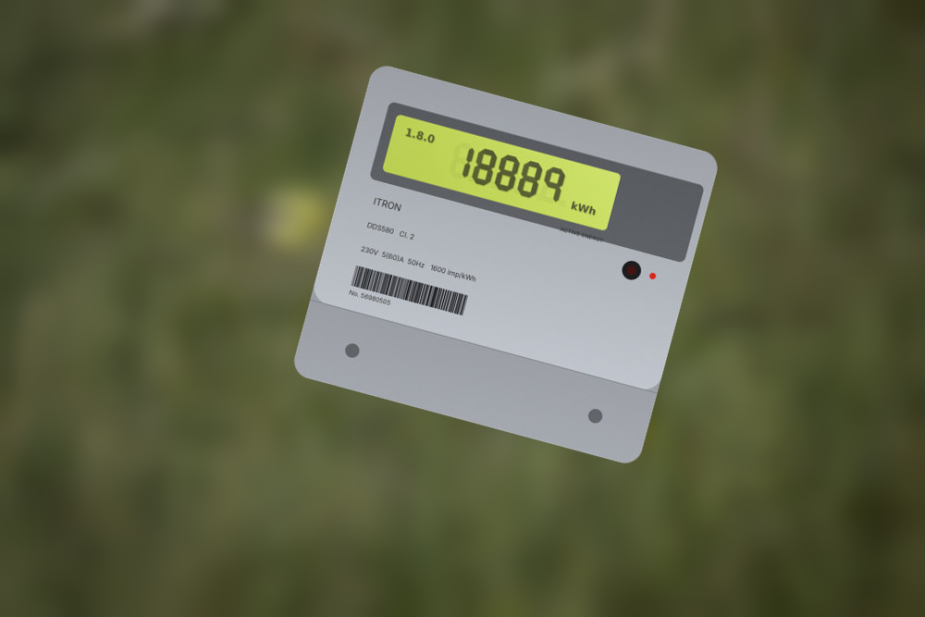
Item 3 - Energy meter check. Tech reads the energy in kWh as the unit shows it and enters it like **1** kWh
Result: **18889** kWh
